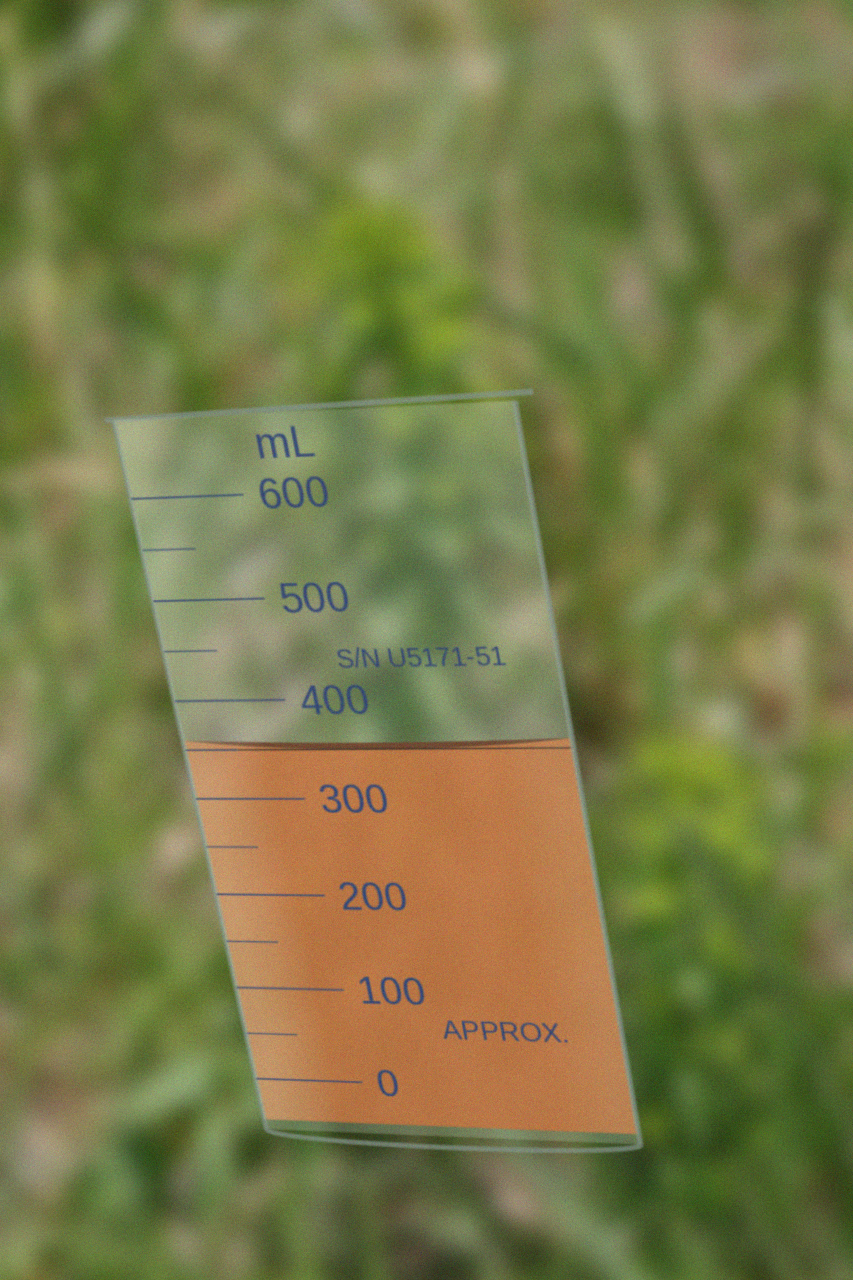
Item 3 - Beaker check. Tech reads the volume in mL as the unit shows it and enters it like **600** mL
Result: **350** mL
